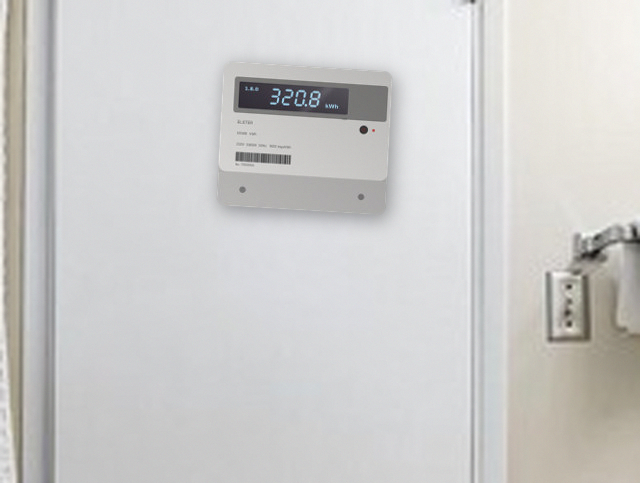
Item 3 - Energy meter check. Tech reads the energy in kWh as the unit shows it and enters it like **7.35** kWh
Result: **320.8** kWh
